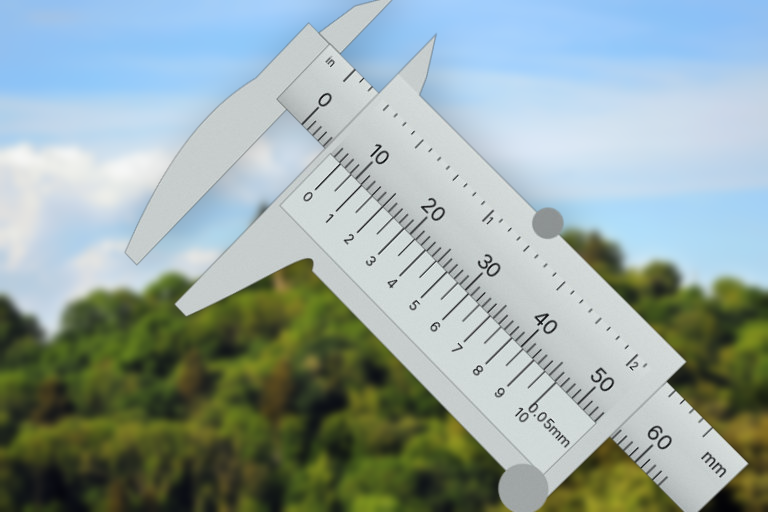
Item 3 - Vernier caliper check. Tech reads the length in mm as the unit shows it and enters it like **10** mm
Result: **7.2** mm
